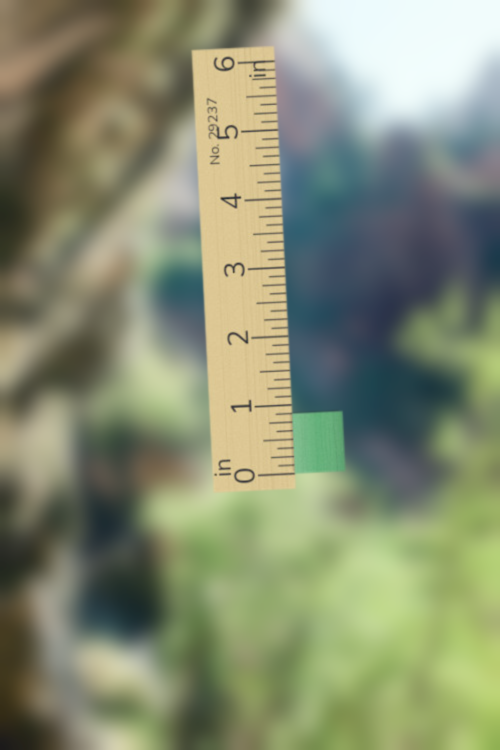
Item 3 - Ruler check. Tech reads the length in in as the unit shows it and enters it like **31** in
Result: **0.875** in
